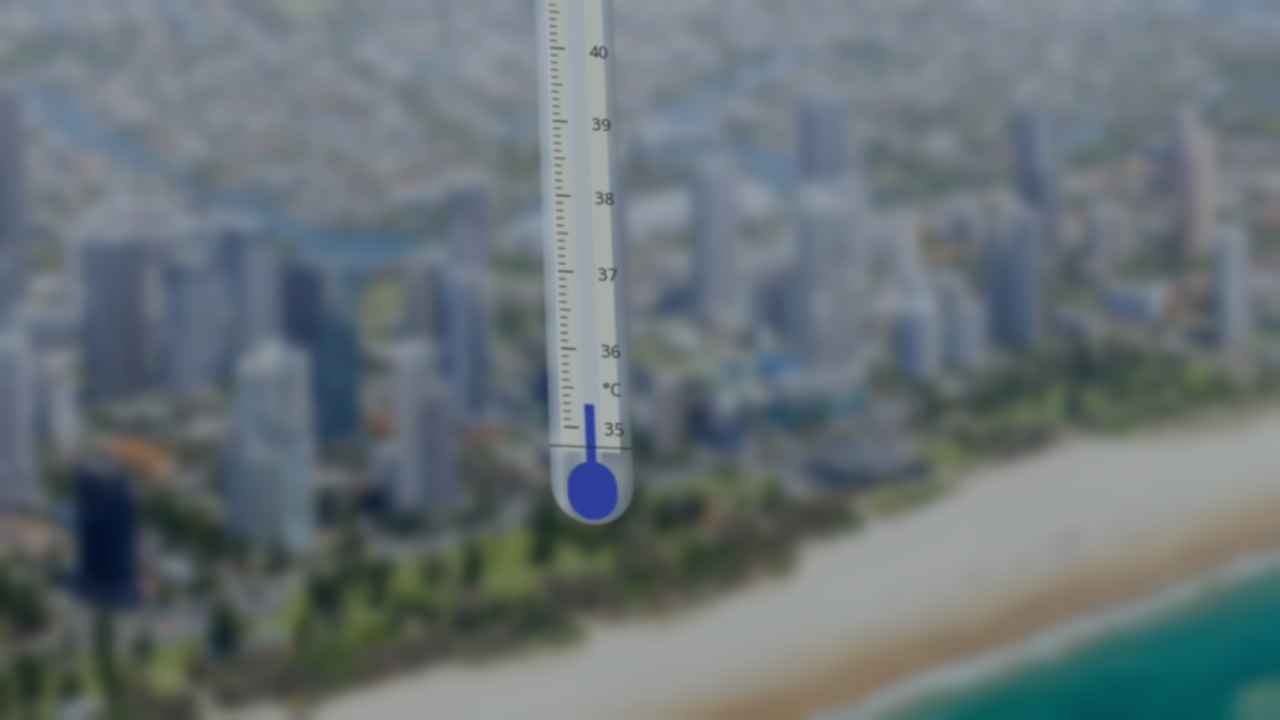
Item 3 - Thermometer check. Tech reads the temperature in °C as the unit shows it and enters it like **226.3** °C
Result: **35.3** °C
